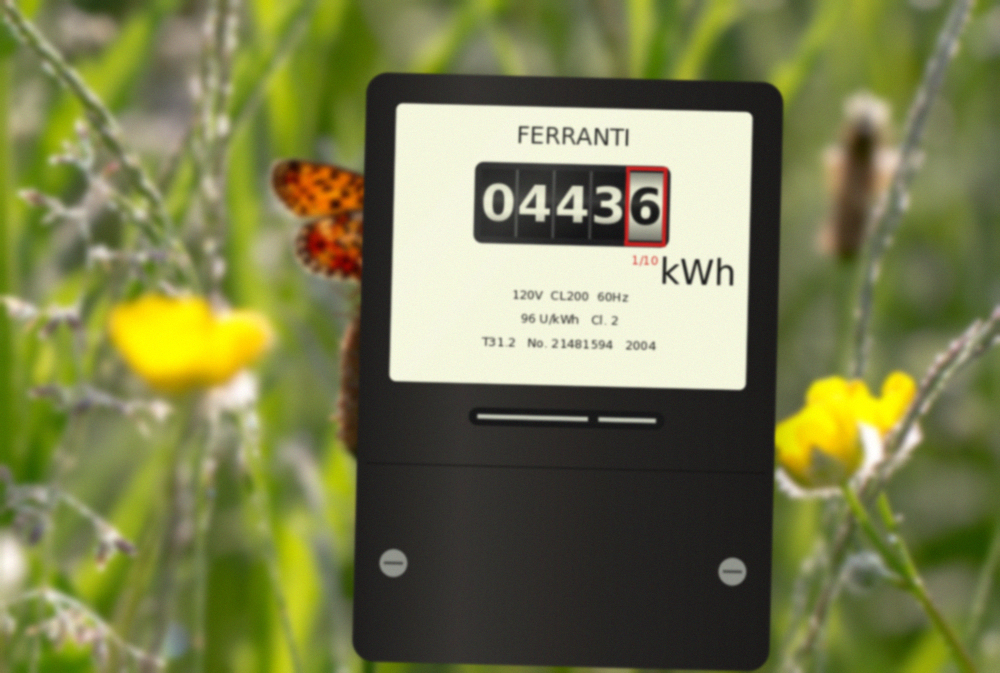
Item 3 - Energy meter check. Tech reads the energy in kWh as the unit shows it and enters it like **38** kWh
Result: **443.6** kWh
